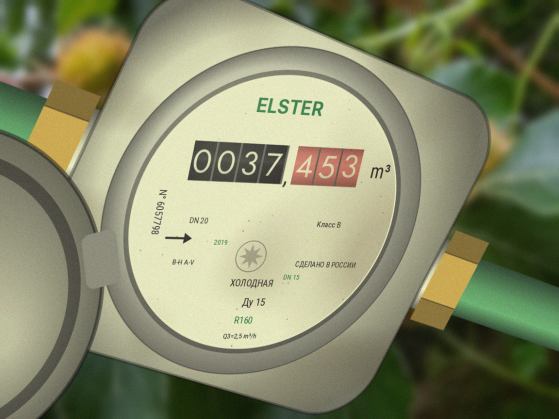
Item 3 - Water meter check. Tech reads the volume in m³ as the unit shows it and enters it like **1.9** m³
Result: **37.453** m³
